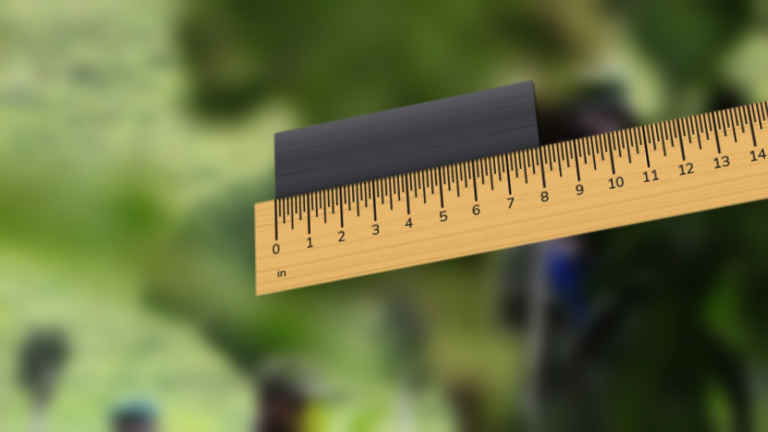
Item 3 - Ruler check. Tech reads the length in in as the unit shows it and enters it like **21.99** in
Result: **8** in
